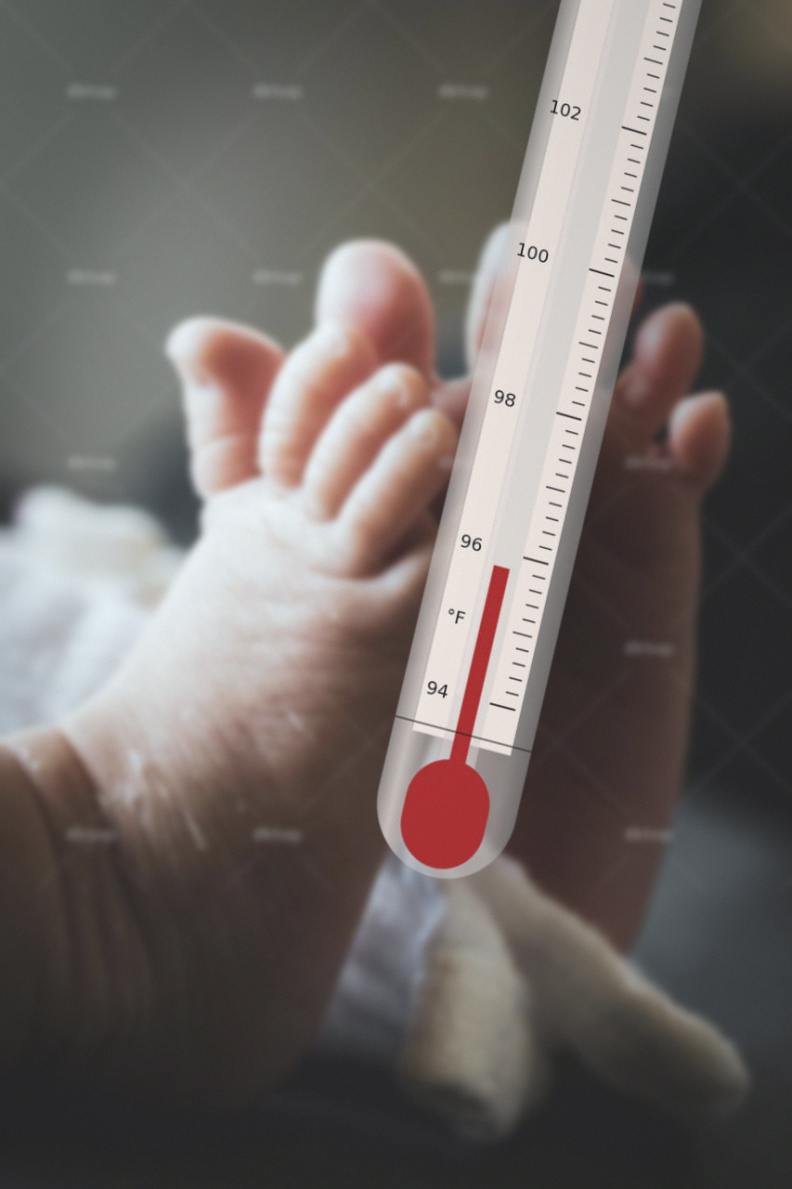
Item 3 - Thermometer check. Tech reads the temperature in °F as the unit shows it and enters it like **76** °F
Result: **95.8** °F
